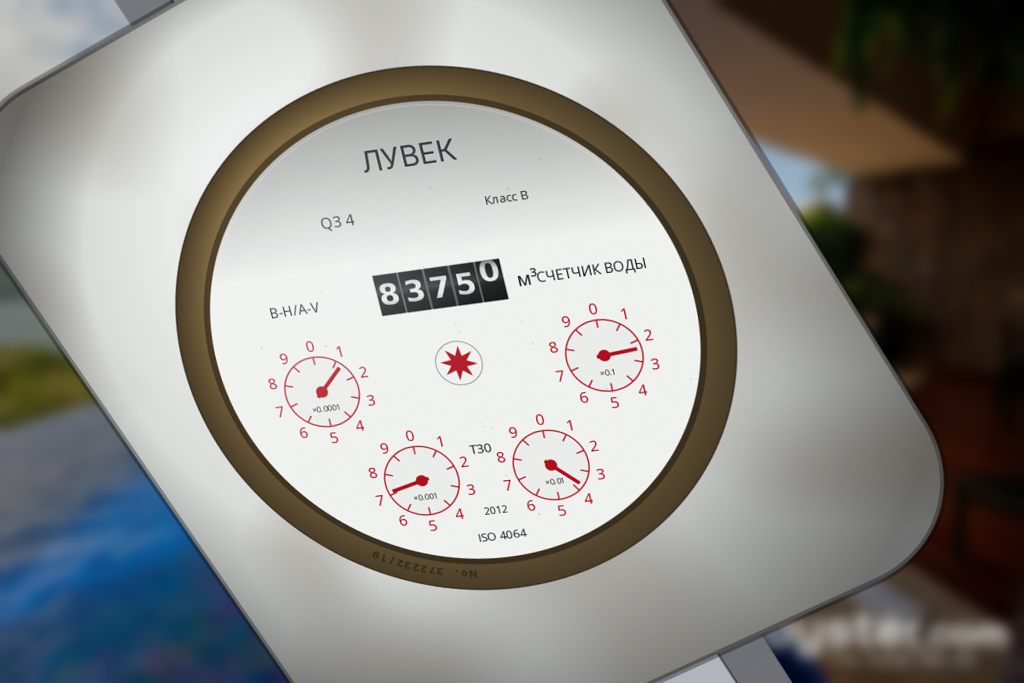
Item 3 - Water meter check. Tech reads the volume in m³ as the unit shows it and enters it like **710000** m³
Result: **83750.2371** m³
